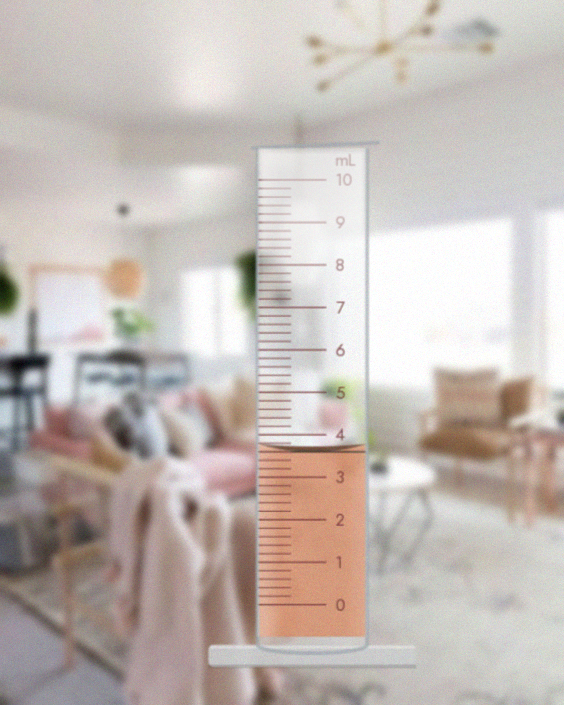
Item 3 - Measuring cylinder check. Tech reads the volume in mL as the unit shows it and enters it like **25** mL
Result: **3.6** mL
